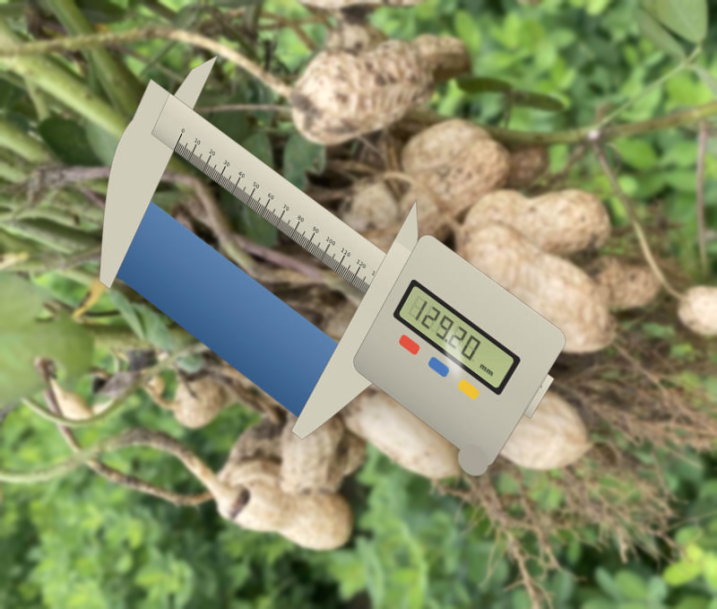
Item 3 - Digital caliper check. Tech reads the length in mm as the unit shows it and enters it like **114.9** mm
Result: **129.20** mm
